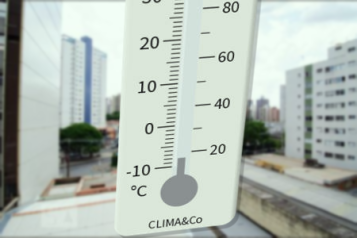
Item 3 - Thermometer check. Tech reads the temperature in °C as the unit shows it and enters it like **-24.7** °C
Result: **-8** °C
